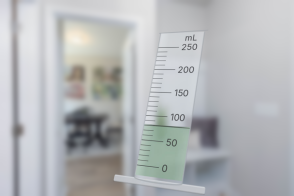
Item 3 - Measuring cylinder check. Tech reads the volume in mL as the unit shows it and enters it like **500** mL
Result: **80** mL
